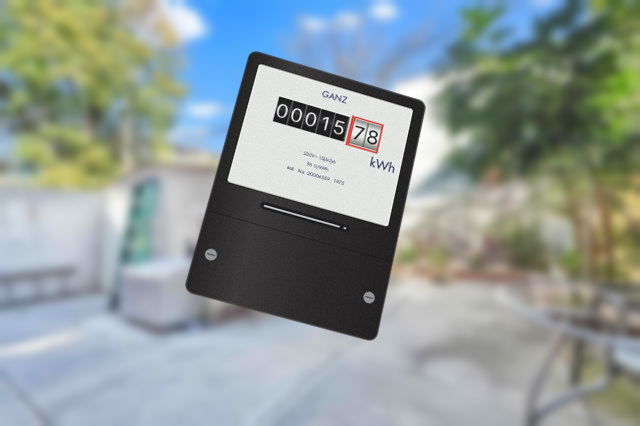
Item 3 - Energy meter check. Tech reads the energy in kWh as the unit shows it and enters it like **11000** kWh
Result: **15.78** kWh
